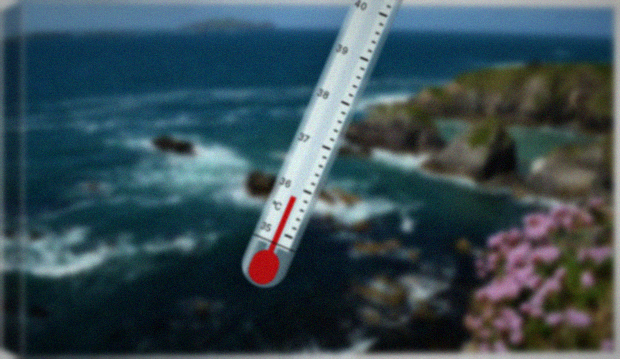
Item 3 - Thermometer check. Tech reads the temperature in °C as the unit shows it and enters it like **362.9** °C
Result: **35.8** °C
